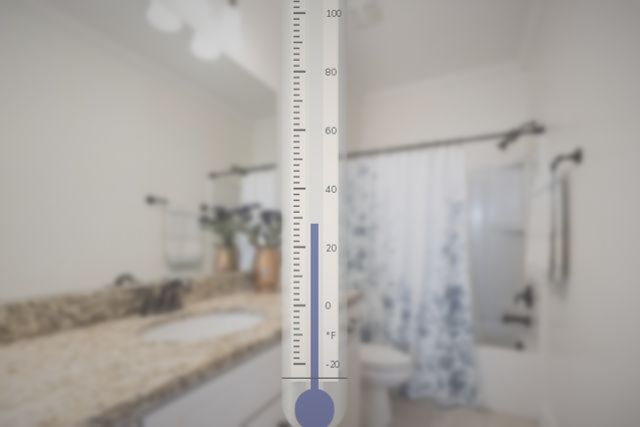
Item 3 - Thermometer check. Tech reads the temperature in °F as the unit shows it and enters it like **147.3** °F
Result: **28** °F
